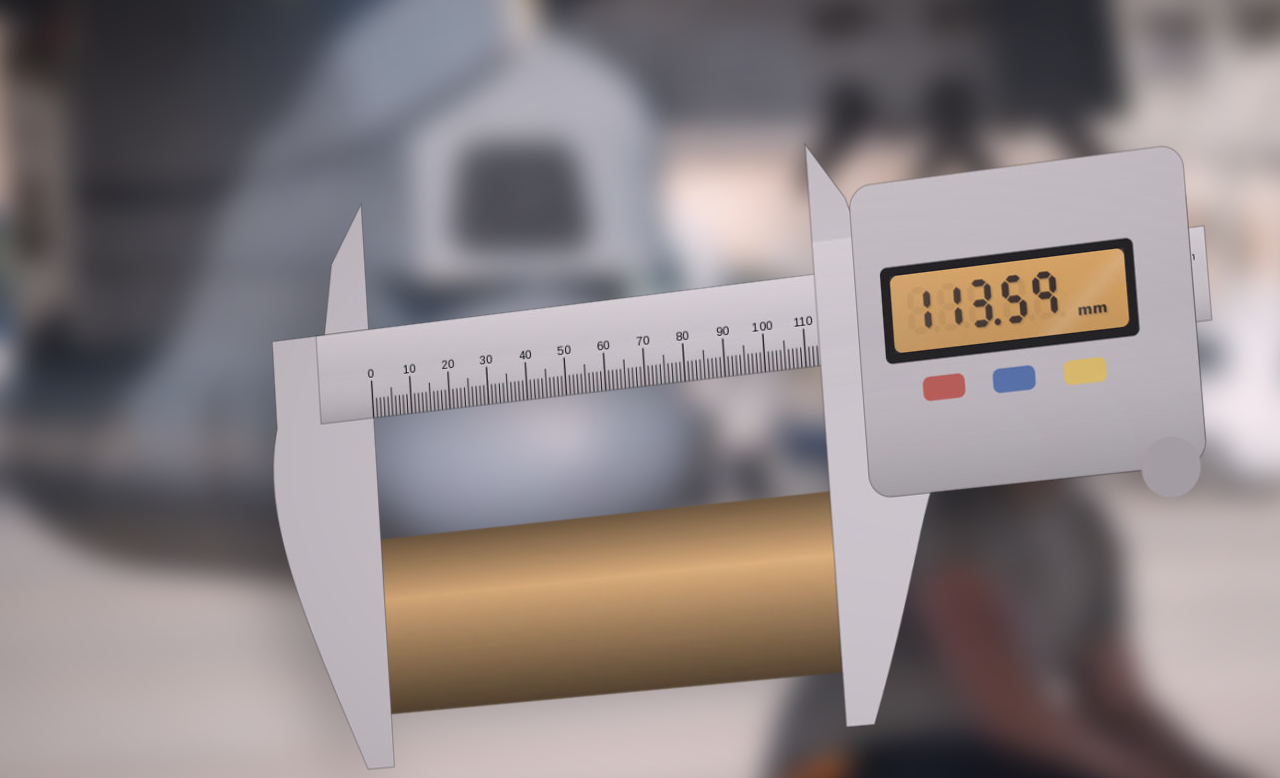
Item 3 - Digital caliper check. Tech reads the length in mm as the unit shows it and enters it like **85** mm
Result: **113.59** mm
